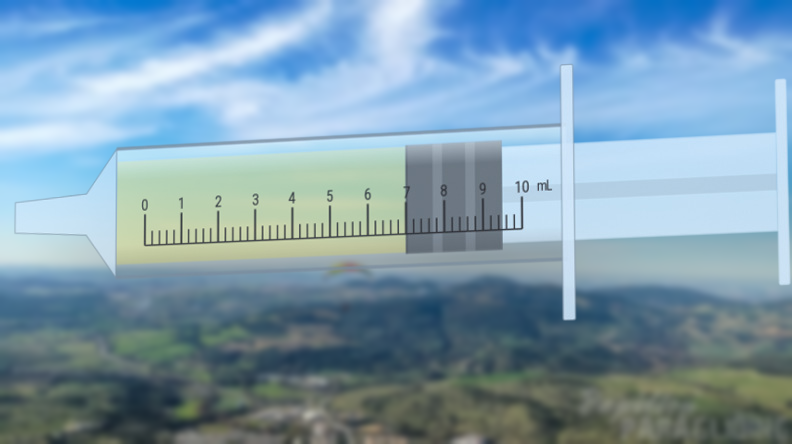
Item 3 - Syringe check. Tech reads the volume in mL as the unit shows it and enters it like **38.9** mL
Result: **7** mL
